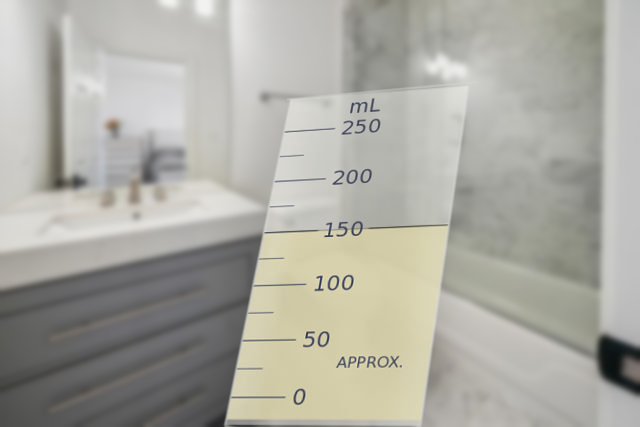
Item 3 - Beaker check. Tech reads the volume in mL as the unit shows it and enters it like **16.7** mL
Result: **150** mL
